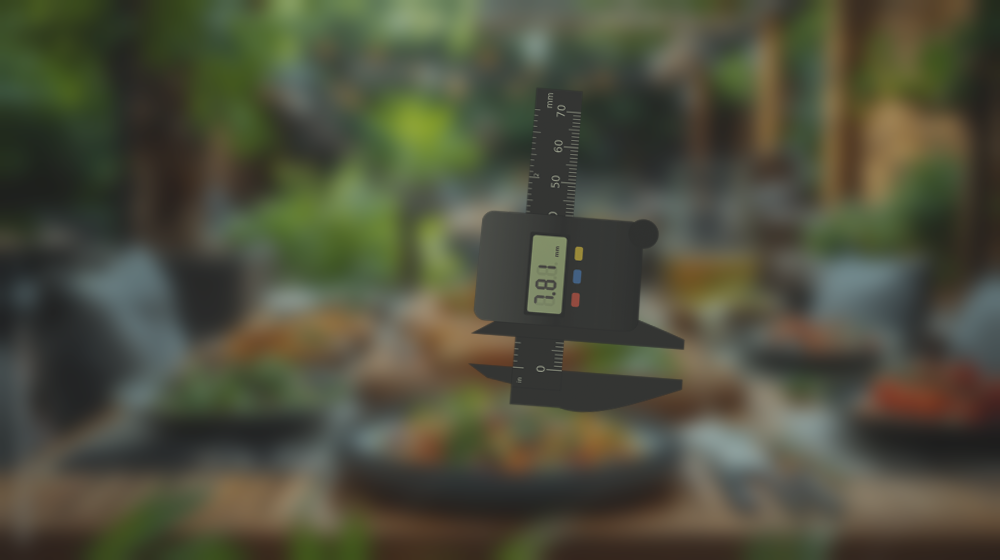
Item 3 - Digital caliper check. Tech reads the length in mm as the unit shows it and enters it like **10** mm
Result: **7.81** mm
